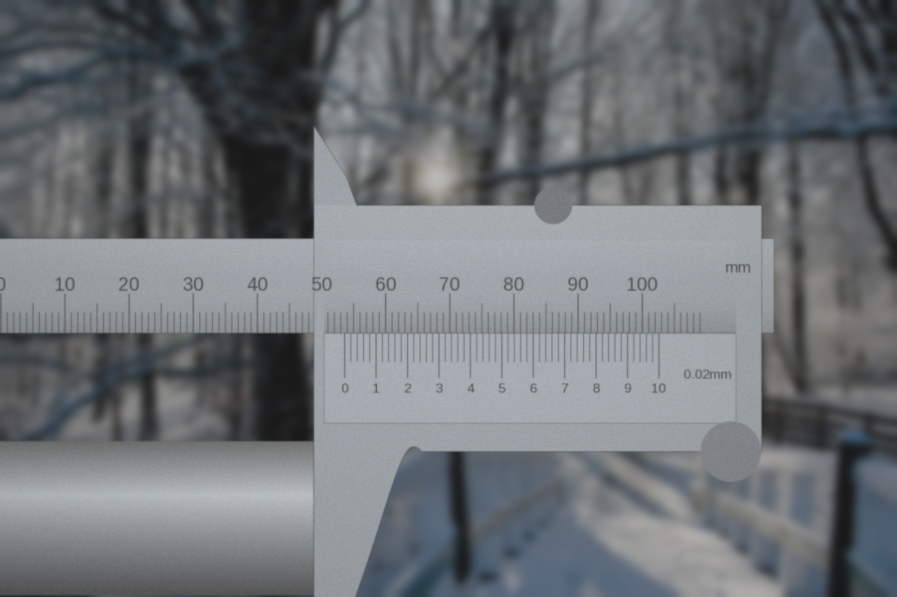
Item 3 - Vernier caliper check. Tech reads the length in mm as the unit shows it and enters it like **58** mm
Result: **53.6** mm
